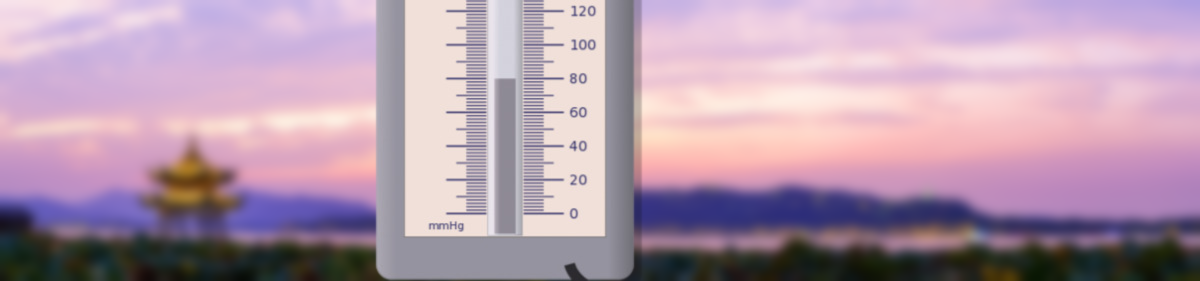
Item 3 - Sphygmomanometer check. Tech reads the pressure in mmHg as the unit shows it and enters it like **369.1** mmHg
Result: **80** mmHg
